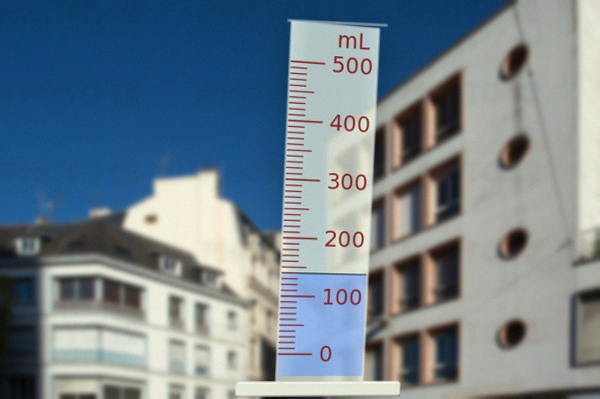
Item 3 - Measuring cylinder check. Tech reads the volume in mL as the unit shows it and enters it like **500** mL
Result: **140** mL
